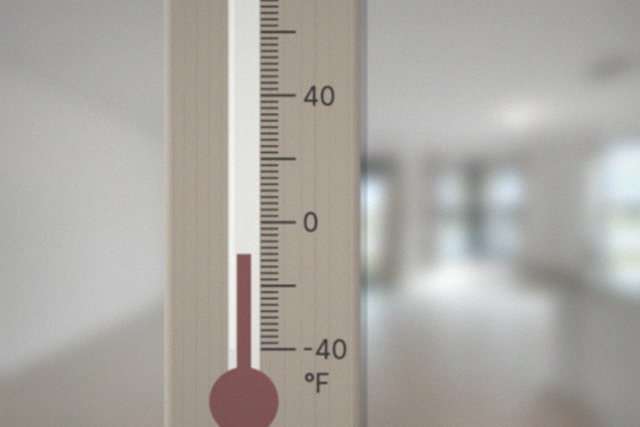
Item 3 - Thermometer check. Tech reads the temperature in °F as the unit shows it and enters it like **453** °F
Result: **-10** °F
